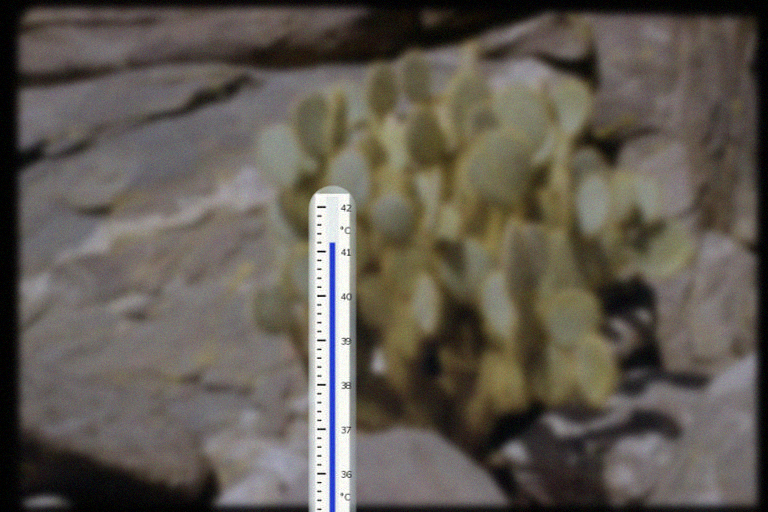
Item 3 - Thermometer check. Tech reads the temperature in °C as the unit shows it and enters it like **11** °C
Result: **41.2** °C
